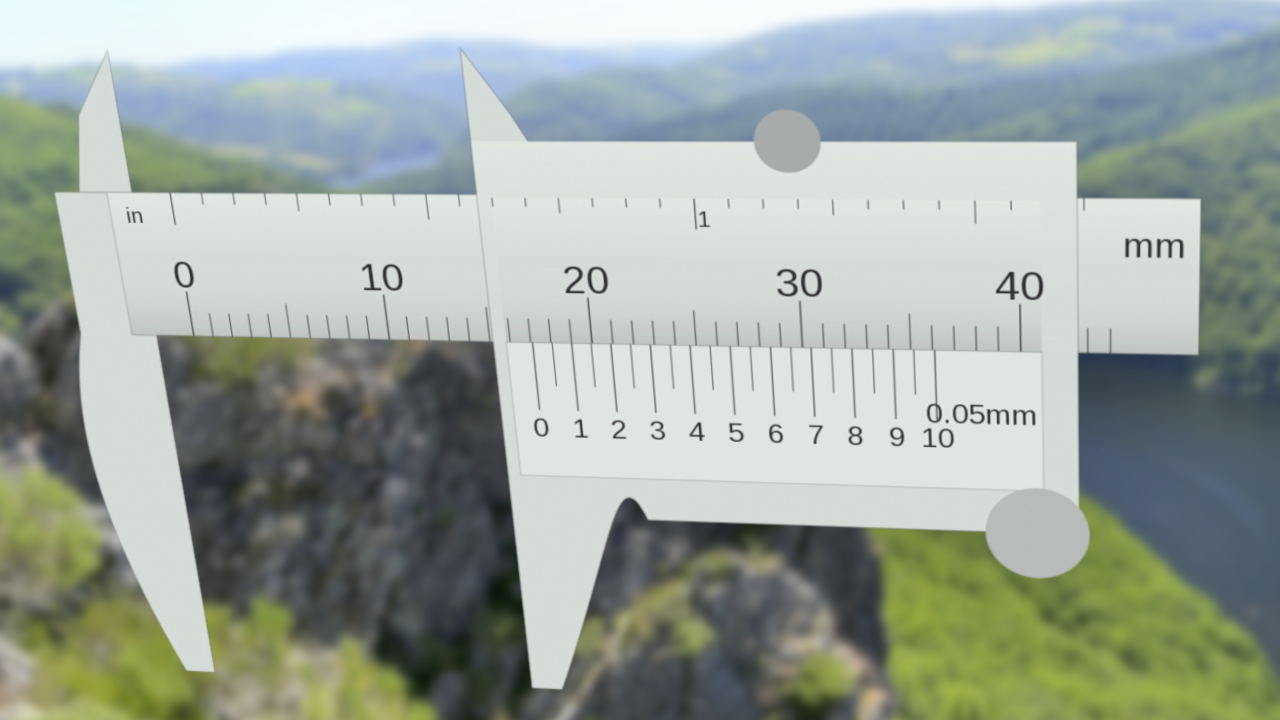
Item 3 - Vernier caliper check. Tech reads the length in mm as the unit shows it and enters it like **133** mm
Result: **17.1** mm
